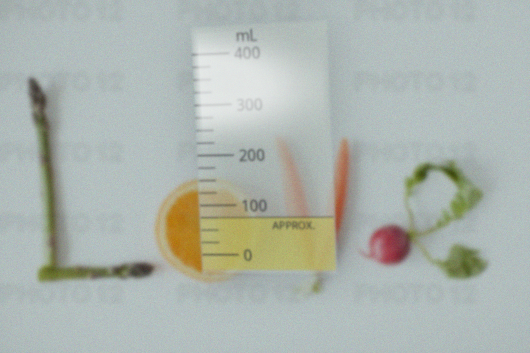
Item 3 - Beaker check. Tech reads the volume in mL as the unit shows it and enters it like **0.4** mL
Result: **75** mL
